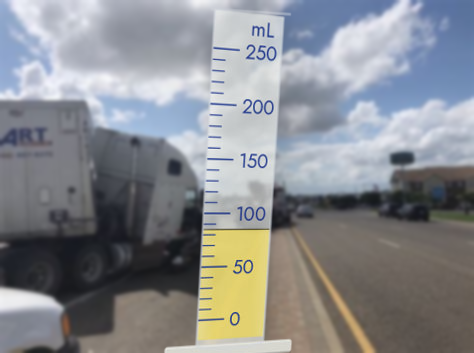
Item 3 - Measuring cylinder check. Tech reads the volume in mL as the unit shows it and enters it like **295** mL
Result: **85** mL
